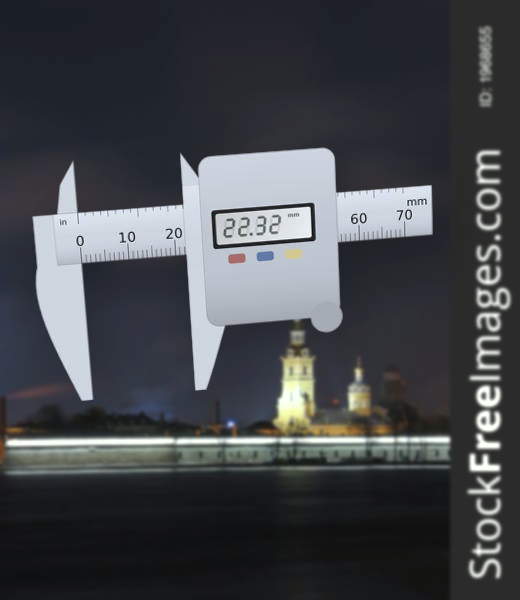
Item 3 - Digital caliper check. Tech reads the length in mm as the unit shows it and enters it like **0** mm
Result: **22.32** mm
